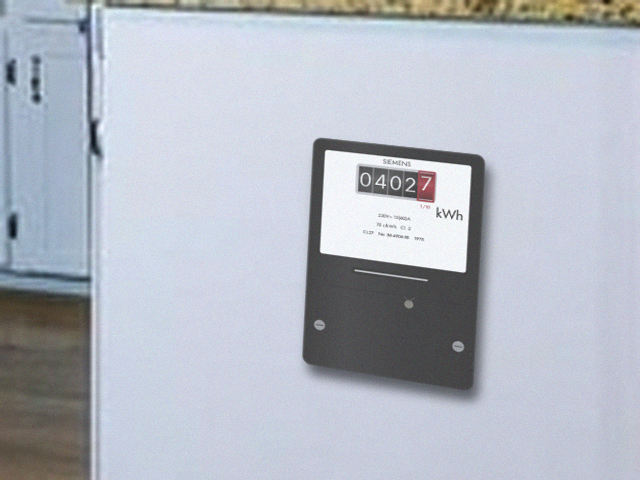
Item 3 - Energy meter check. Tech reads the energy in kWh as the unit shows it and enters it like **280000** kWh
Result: **402.7** kWh
